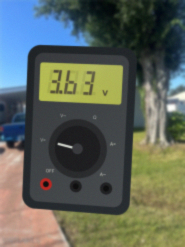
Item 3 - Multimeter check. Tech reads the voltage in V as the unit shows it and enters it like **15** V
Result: **3.63** V
